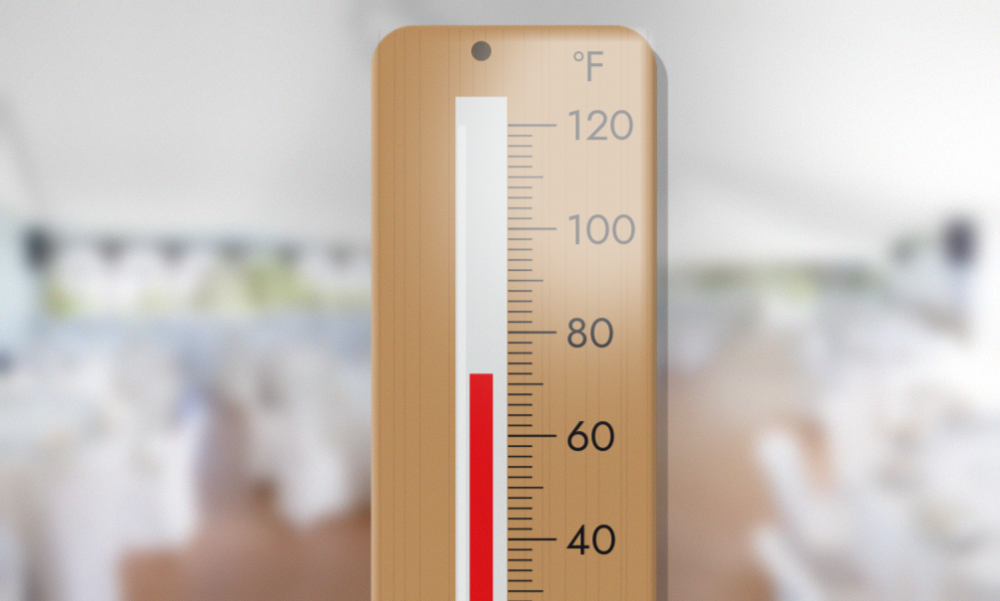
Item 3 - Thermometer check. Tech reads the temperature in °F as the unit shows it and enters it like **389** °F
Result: **72** °F
